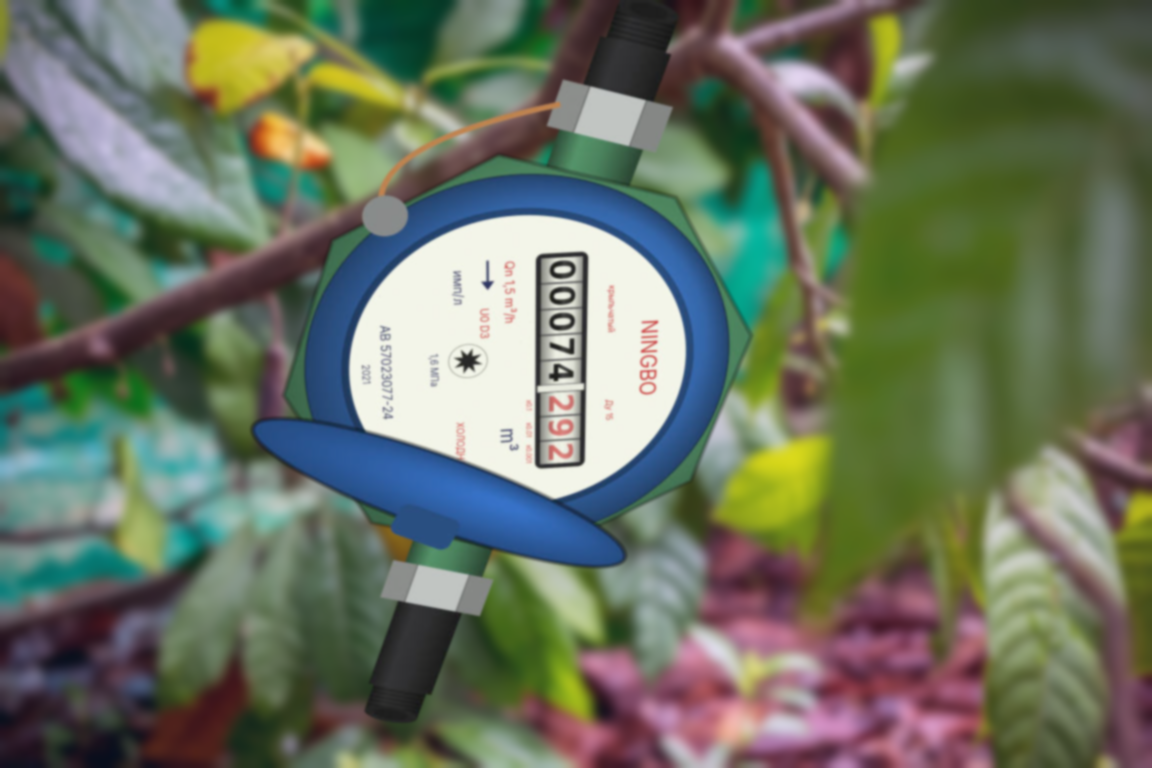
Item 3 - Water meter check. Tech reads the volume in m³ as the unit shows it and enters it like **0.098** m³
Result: **74.292** m³
